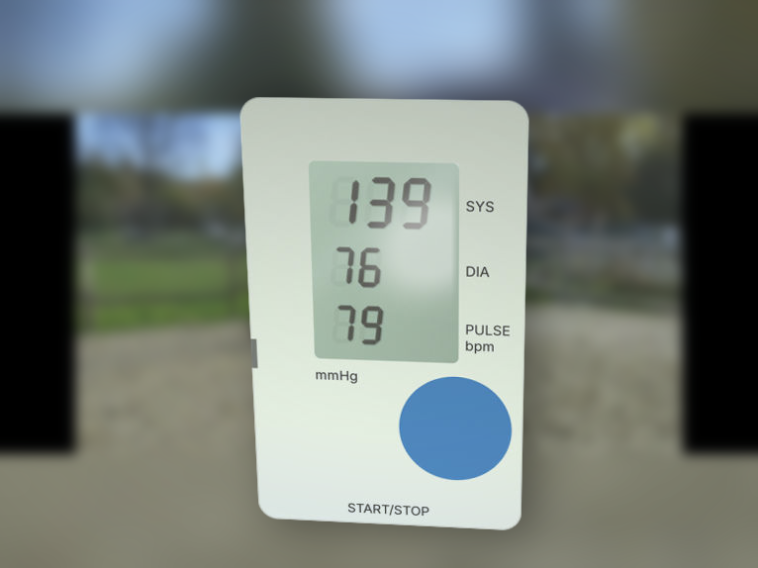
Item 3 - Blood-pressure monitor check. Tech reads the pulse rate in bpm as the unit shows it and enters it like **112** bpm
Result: **79** bpm
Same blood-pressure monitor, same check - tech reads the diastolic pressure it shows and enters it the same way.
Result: **76** mmHg
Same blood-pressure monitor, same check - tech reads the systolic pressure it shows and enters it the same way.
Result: **139** mmHg
